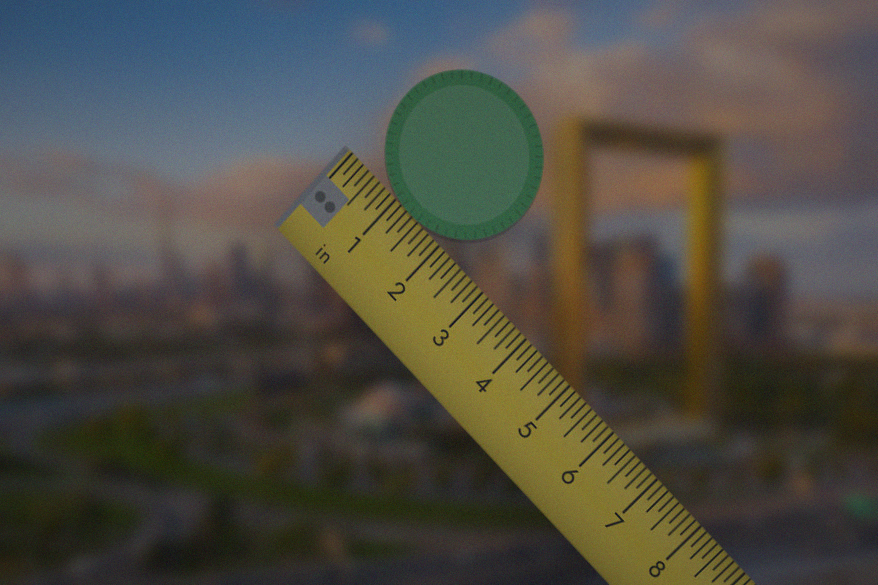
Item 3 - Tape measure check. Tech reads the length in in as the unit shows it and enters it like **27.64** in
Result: **2.625** in
